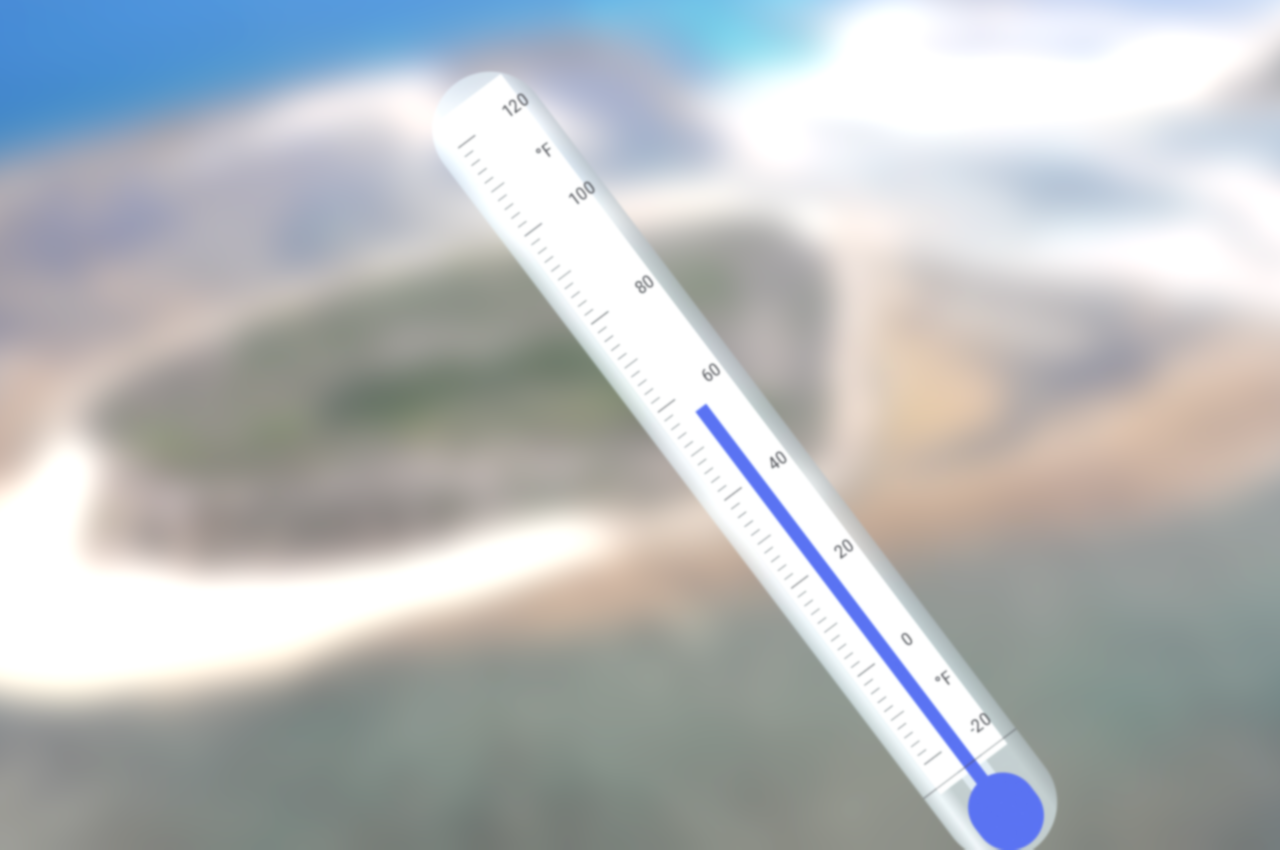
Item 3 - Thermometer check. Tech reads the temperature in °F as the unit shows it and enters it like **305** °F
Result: **56** °F
